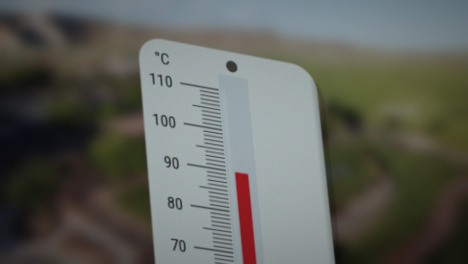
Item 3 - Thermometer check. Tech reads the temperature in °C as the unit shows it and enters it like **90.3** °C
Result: **90** °C
